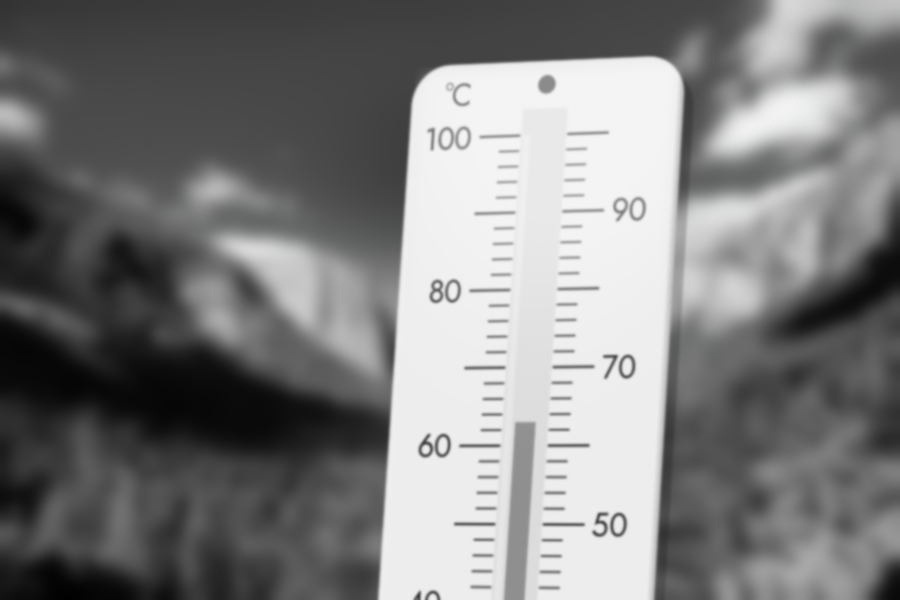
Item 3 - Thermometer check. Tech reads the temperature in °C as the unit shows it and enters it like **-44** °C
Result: **63** °C
